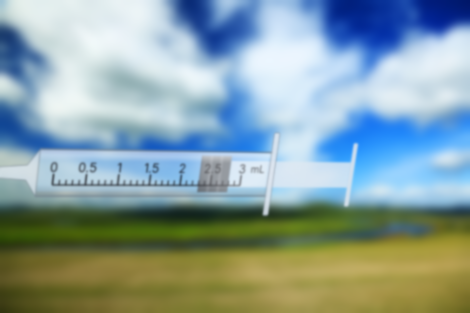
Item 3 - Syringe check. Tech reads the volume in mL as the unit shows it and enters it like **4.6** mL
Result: **2.3** mL
